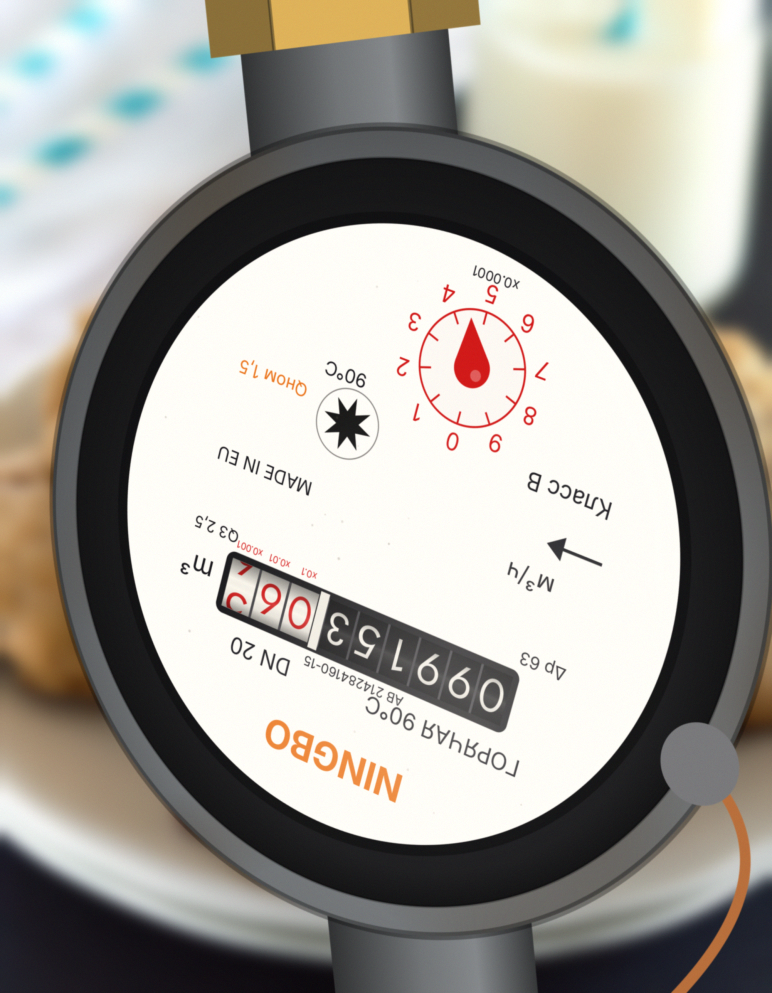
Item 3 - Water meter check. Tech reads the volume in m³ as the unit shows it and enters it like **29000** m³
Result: **99153.0654** m³
